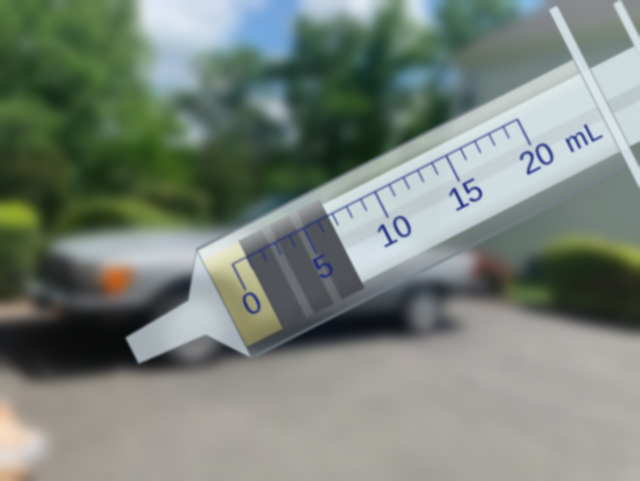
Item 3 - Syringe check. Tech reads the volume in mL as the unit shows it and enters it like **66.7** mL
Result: **1** mL
